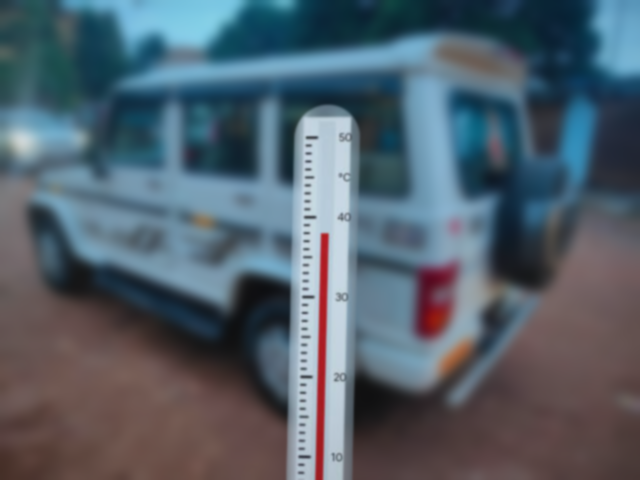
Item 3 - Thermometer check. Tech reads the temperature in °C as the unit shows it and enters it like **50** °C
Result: **38** °C
